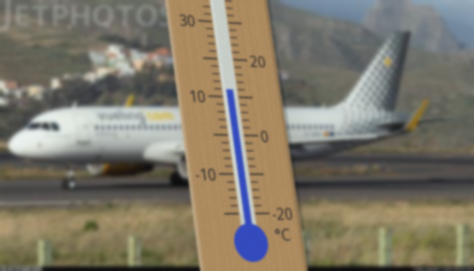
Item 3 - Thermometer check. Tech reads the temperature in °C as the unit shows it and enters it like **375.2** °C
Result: **12** °C
